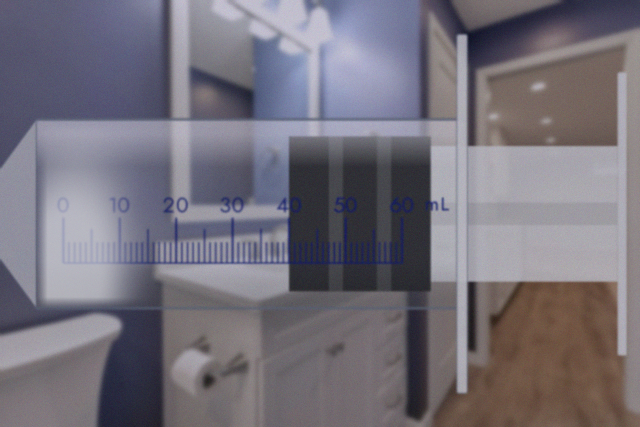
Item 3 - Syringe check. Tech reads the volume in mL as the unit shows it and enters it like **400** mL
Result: **40** mL
